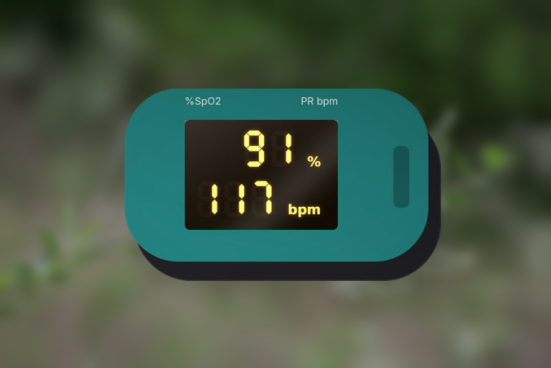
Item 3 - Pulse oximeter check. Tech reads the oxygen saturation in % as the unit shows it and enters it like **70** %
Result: **91** %
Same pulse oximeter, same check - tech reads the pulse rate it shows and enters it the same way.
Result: **117** bpm
